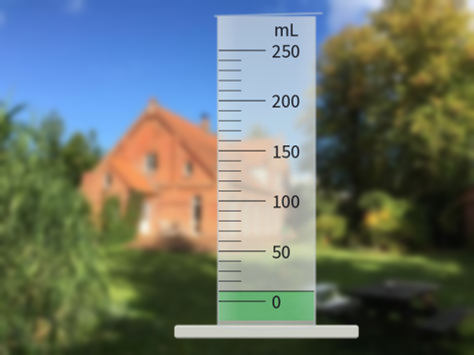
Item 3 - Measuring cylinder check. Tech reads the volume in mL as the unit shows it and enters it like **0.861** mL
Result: **10** mL
